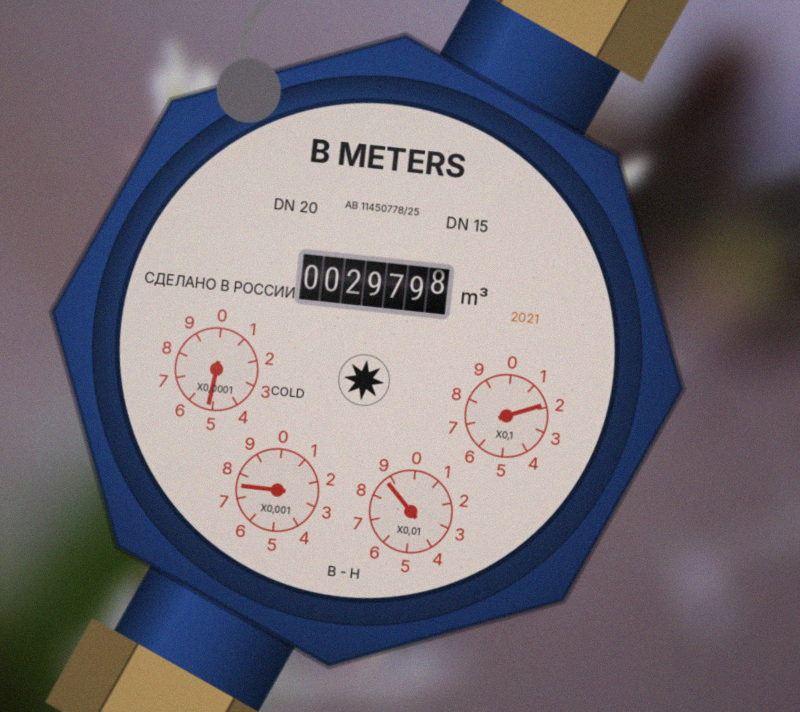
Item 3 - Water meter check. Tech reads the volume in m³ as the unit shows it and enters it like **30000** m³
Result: **29798.1875** m³
